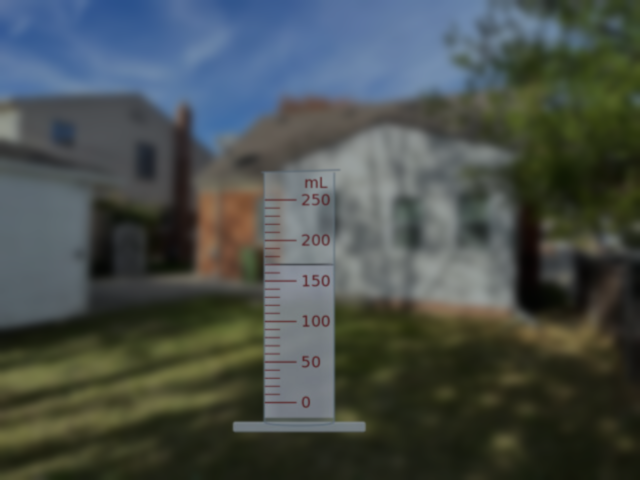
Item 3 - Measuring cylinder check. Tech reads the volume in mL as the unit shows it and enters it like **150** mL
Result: **170** mL
